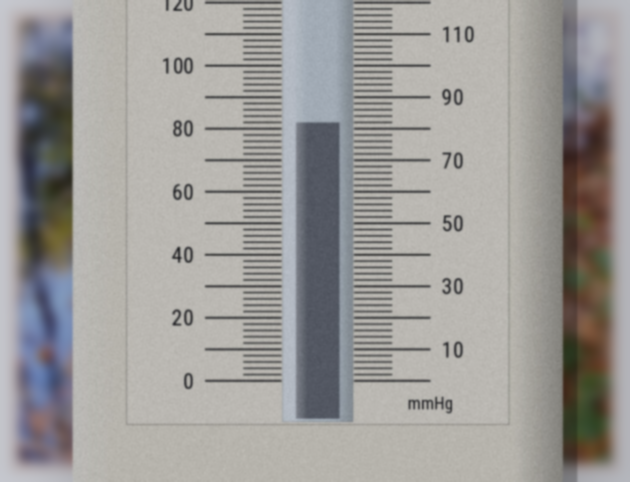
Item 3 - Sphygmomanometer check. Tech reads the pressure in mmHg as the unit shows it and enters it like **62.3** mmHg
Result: **82** mmHg
